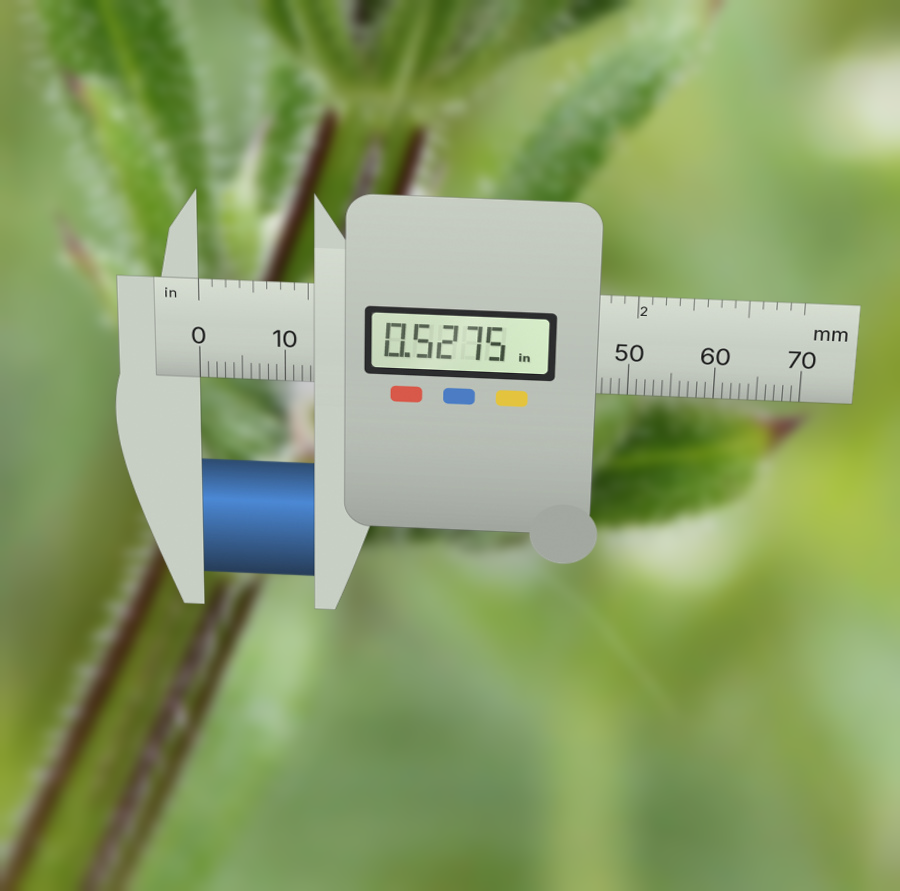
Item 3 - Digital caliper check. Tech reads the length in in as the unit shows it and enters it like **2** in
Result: **0.5275** in
